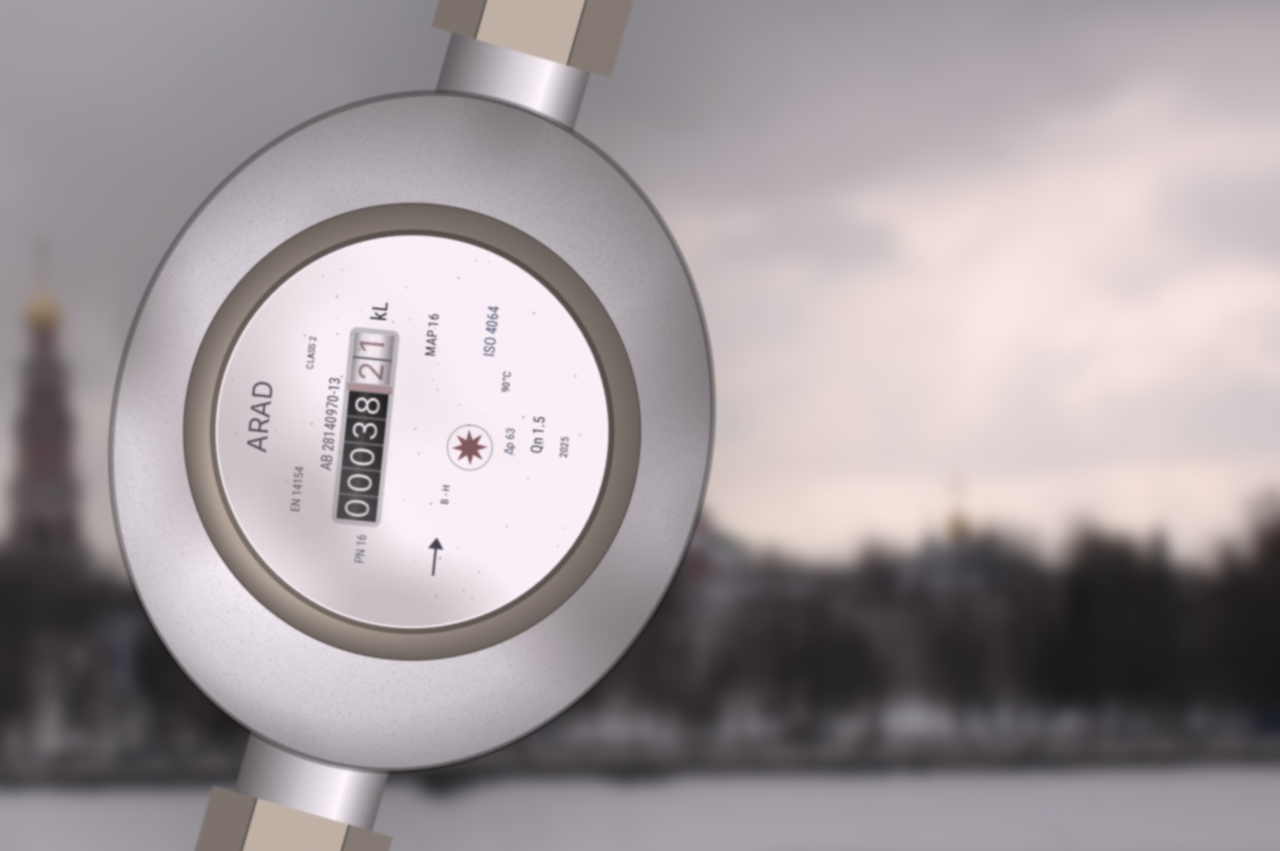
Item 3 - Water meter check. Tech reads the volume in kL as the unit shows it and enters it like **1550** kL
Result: **38.21** kL
